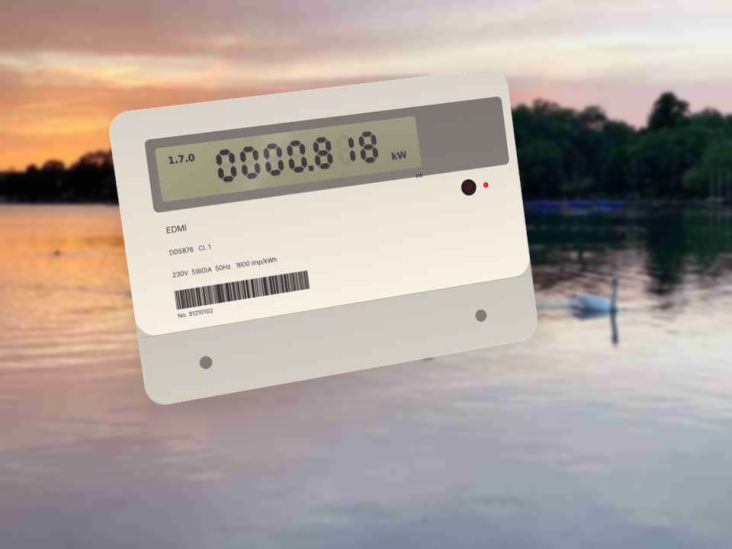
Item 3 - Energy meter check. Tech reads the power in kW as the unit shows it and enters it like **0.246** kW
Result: **0.818** kW
